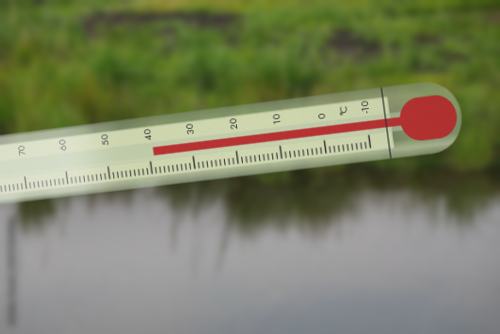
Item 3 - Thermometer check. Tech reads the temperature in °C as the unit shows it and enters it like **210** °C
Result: **39** °C
